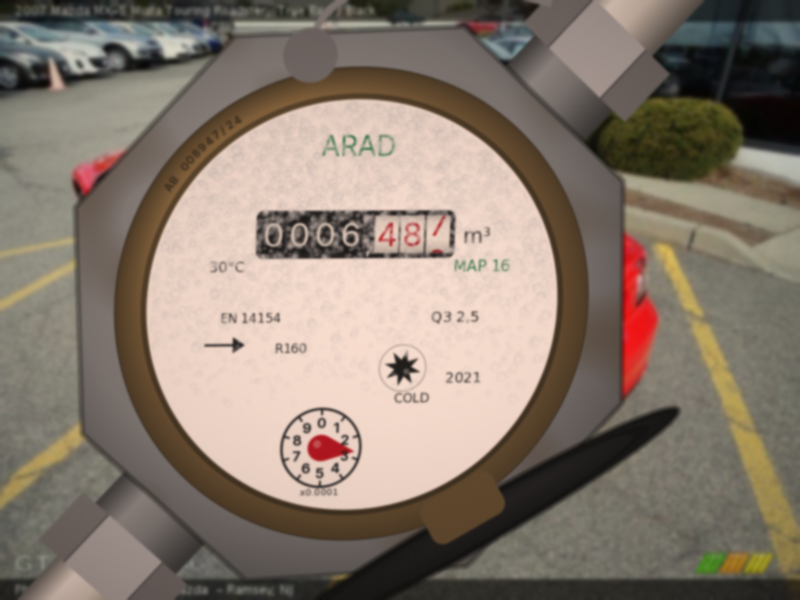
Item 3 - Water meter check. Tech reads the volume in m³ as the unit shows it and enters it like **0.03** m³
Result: **6.4872** m³
